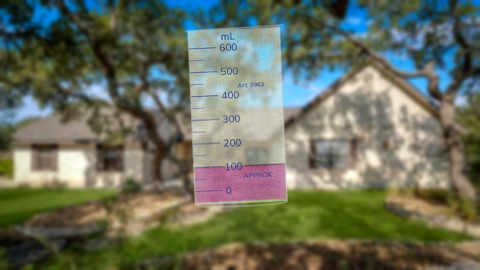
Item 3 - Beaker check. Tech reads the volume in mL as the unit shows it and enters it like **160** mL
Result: **100** mL
